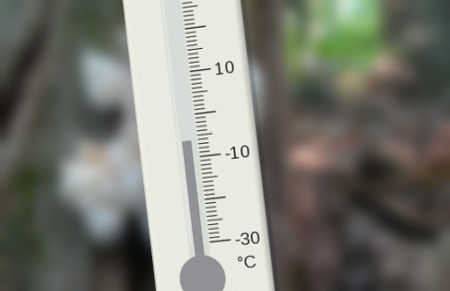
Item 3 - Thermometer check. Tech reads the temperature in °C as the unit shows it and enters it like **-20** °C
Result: **-6** °C
